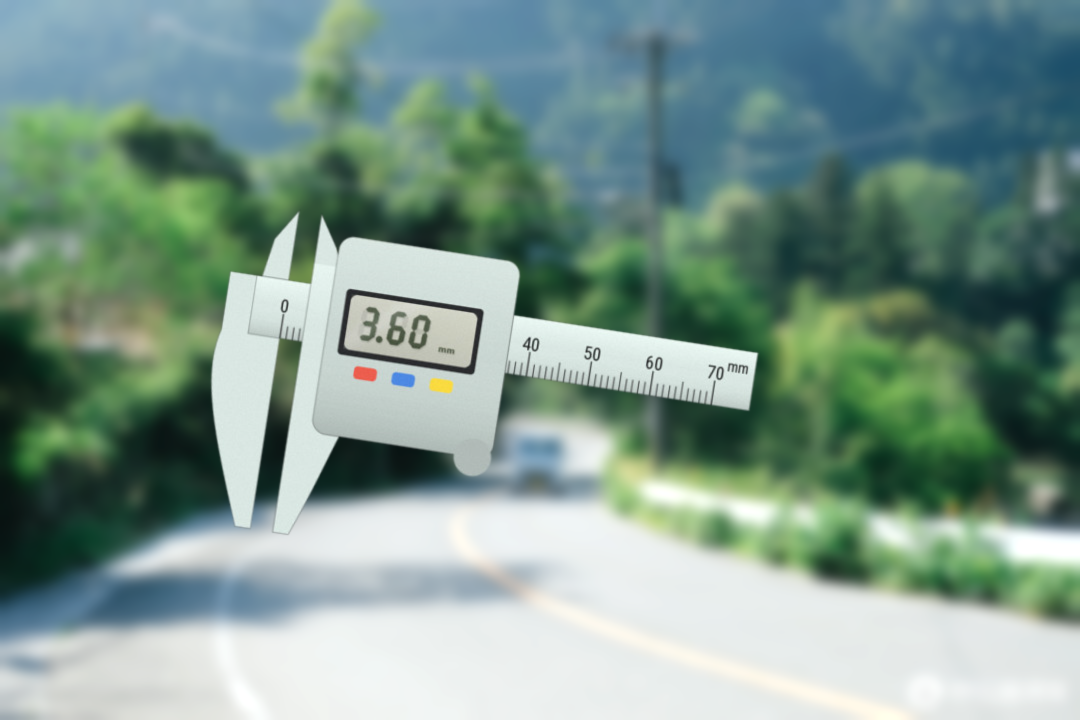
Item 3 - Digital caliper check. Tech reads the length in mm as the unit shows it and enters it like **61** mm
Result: **3.60** mm
